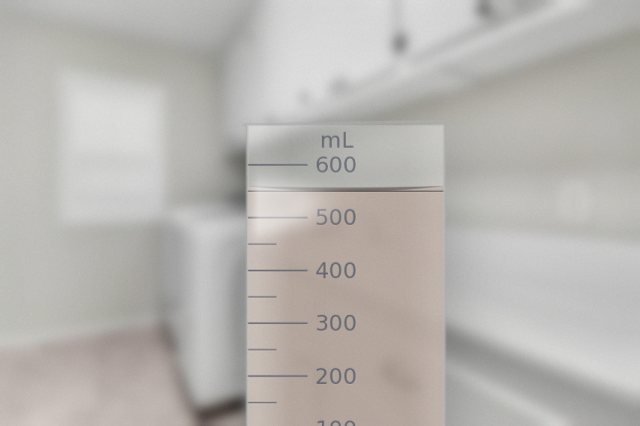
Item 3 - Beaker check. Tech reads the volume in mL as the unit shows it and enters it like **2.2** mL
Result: **550** mL
